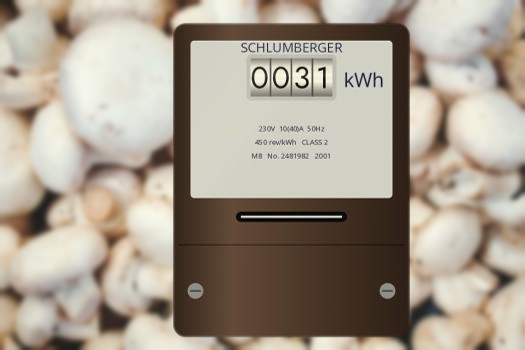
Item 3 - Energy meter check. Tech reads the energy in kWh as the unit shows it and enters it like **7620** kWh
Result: **31** kWh
